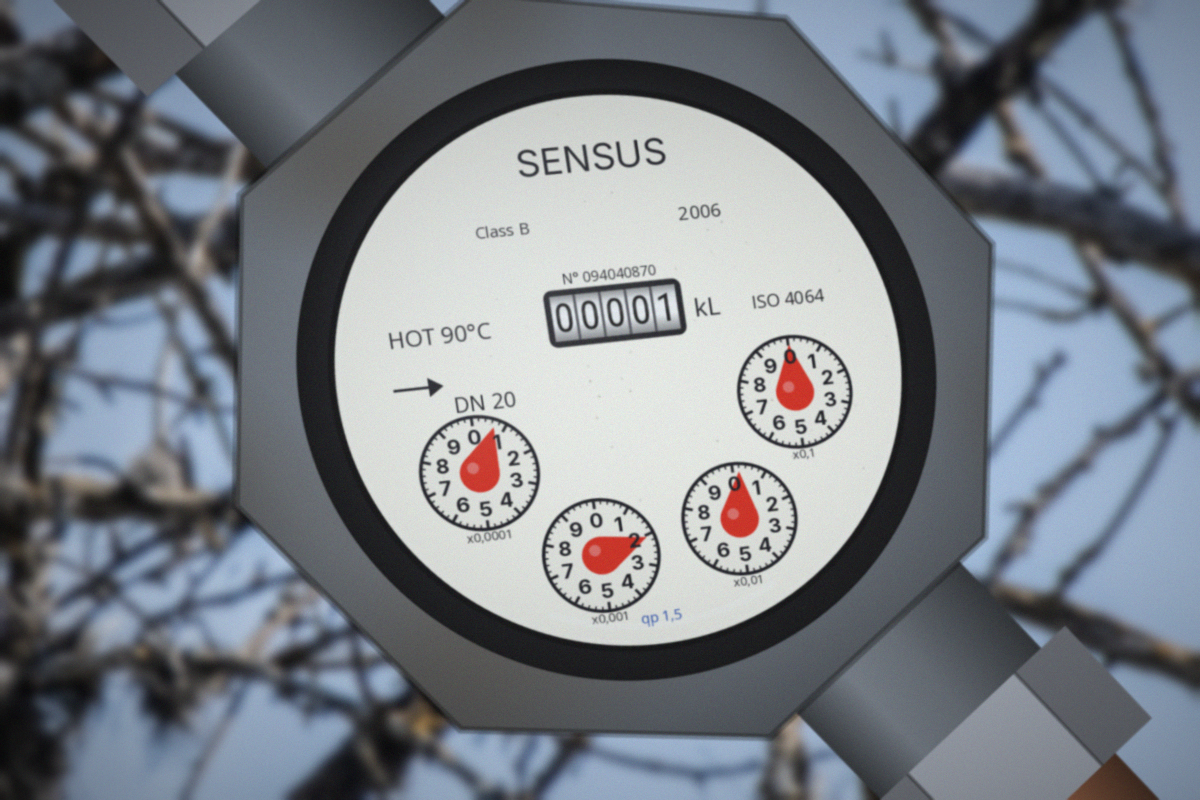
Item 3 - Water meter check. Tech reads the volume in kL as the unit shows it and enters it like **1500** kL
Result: **1.0020** kL
